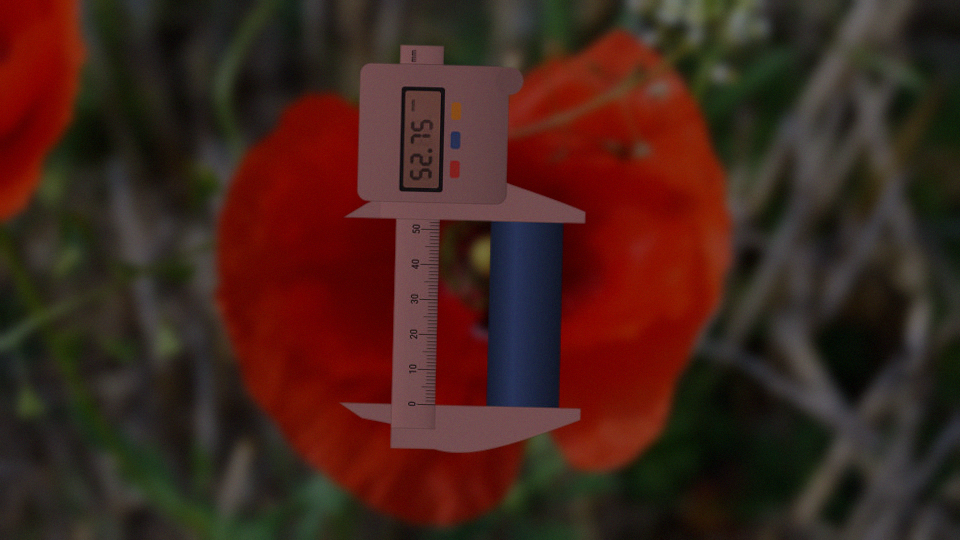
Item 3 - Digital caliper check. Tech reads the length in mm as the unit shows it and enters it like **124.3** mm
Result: **52.75** mm
